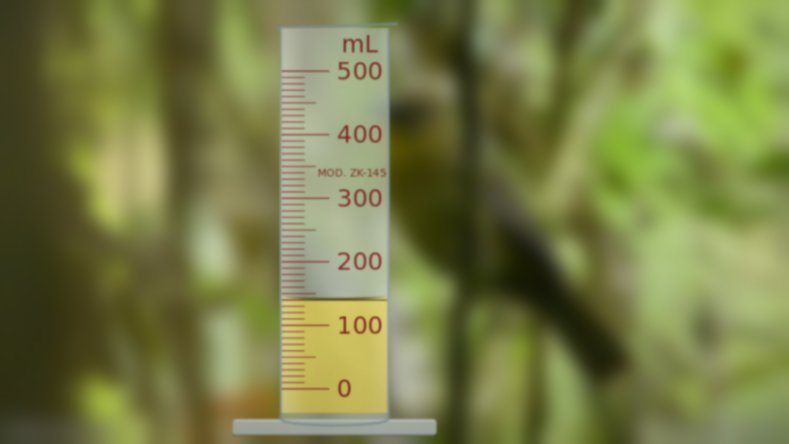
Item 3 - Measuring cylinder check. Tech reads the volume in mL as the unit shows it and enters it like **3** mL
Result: **140** mL
